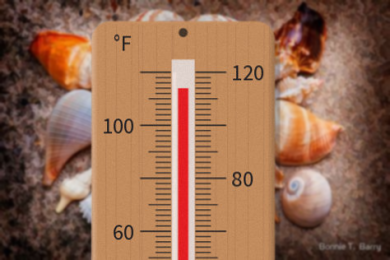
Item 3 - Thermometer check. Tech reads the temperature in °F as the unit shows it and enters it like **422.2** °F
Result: **114** °F
